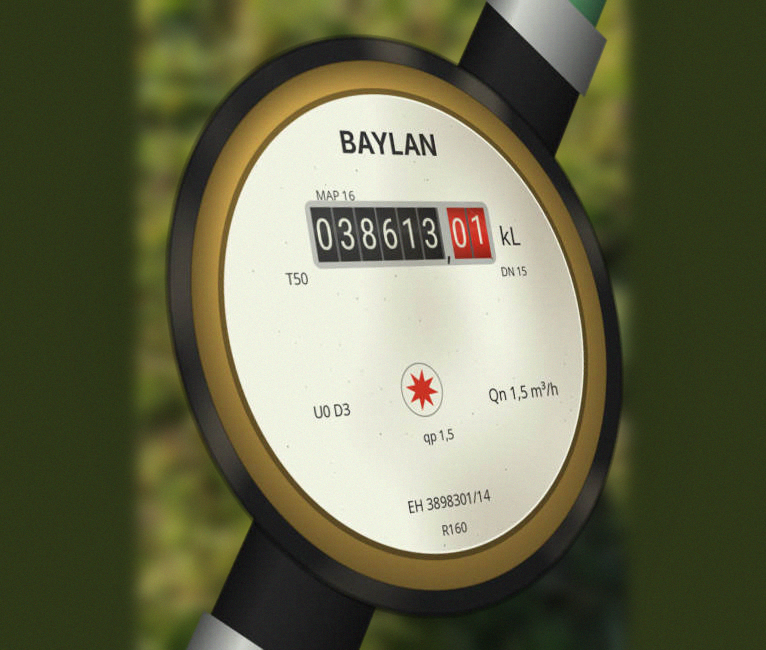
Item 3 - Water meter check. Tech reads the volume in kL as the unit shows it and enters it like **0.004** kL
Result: **38613.01** kL
